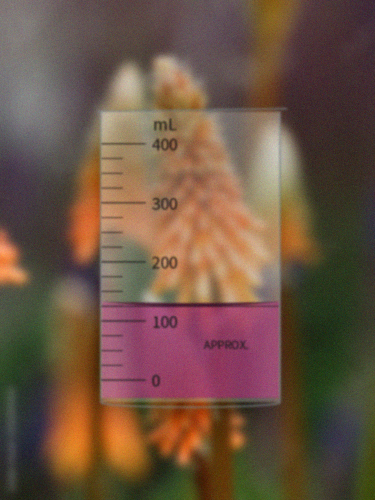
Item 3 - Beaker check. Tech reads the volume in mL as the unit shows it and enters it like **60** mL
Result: **125** mL
